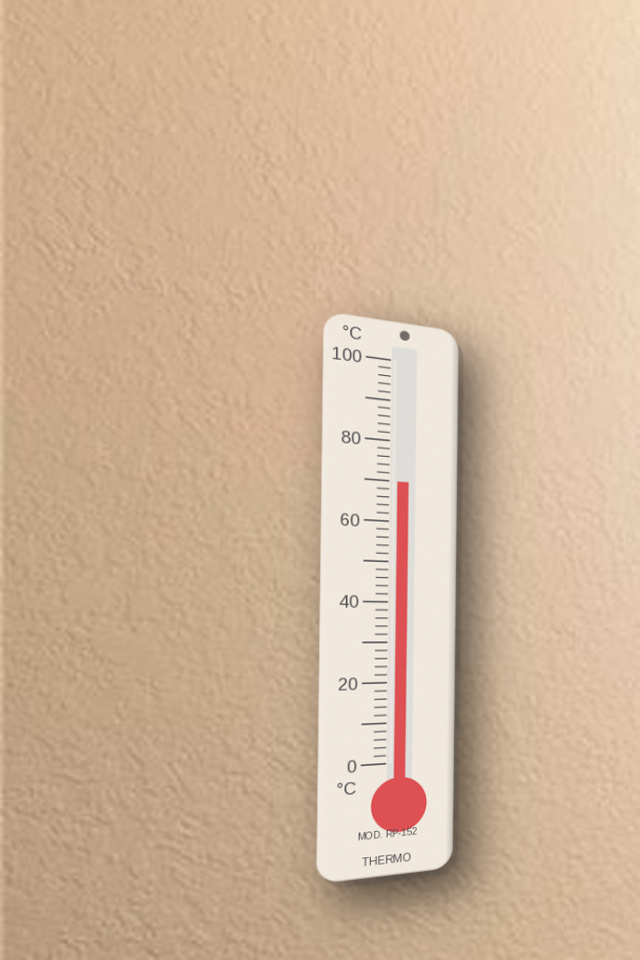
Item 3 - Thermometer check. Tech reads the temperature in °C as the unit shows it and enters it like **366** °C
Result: **70** °C
